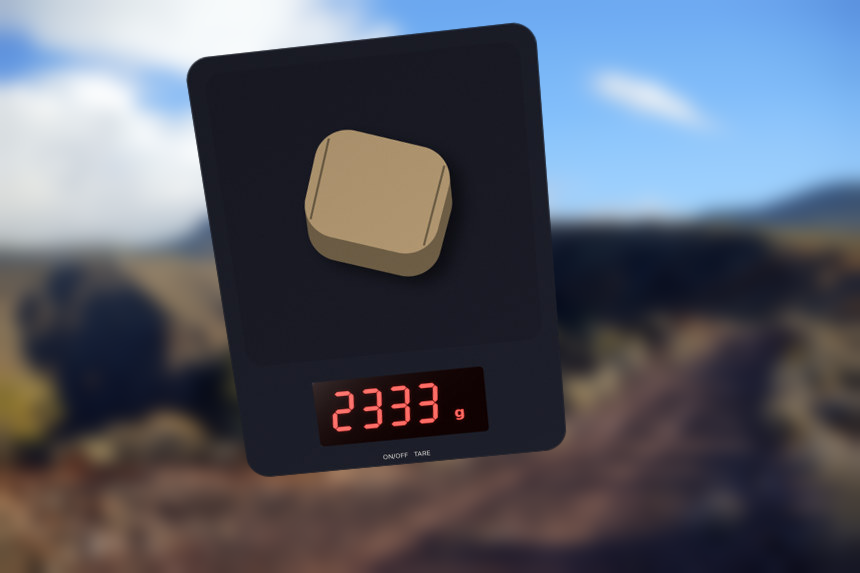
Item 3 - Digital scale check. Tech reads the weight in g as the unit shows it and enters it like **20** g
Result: **2333** g
